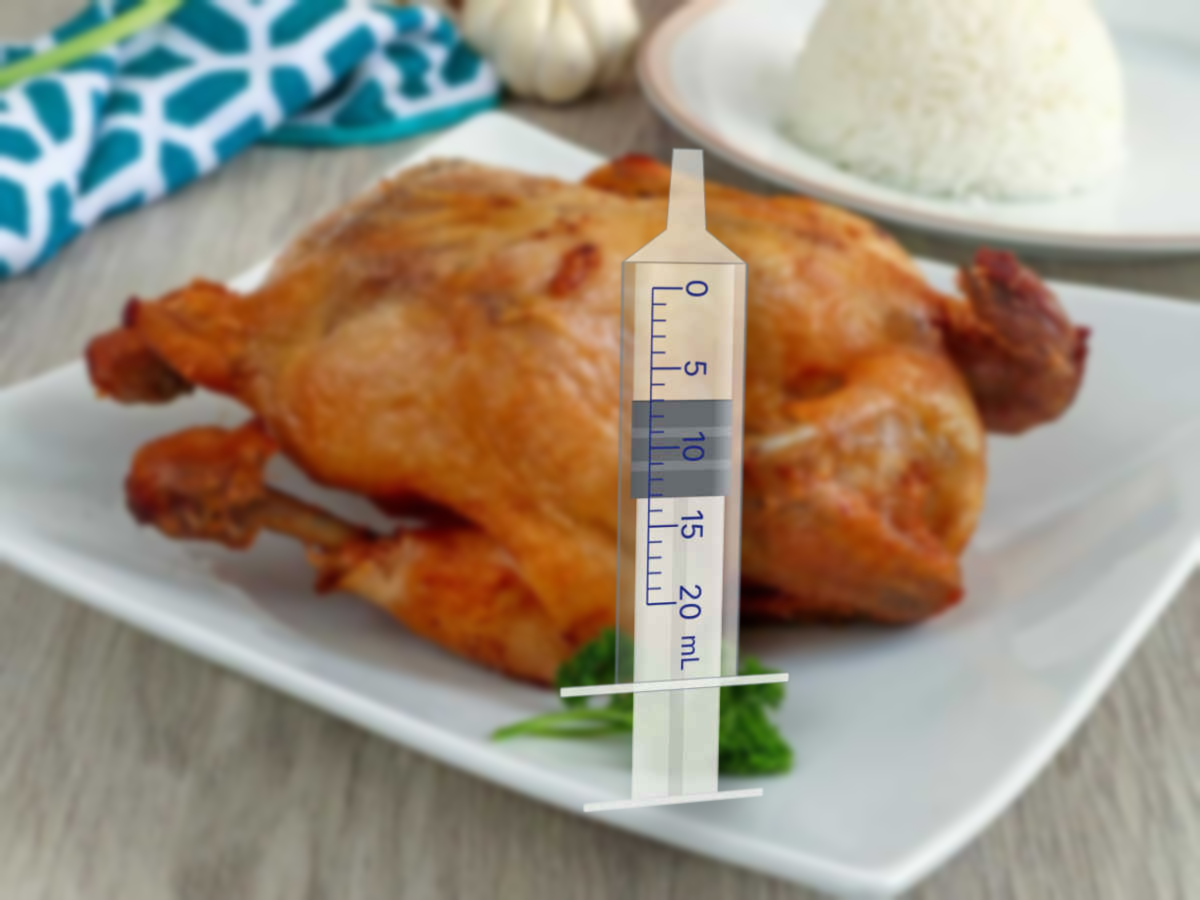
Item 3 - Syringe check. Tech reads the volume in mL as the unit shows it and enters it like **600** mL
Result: **7** mL
